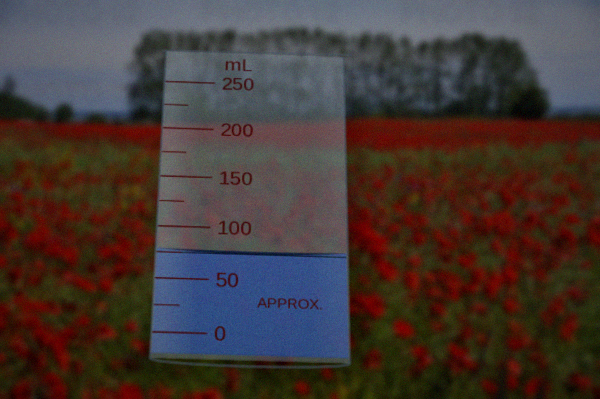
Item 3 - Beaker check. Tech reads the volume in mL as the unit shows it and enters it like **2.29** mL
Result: **75** mL
